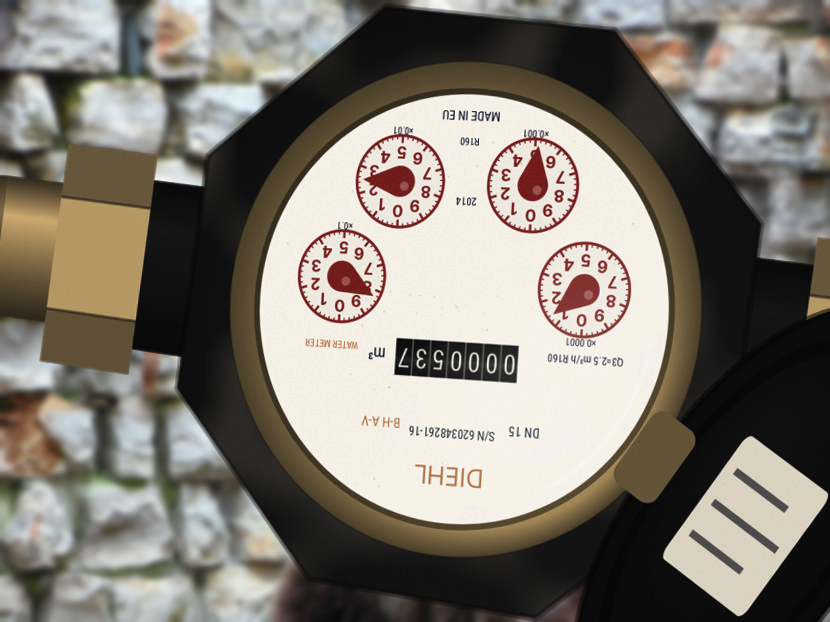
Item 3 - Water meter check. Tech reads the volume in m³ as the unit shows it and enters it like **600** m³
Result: **537.8251** m³
